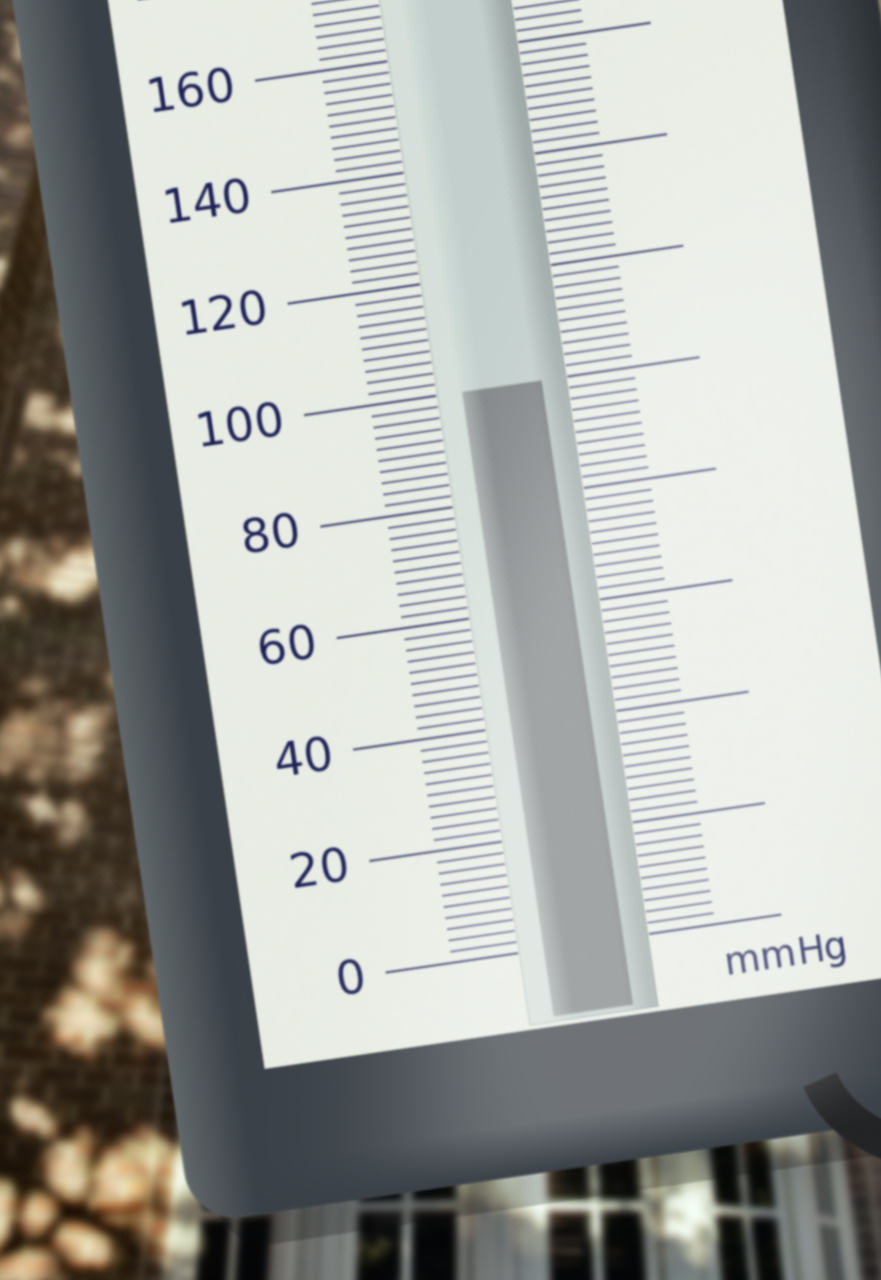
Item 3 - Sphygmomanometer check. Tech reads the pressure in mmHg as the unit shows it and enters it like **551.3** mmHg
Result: **100** mmHg
